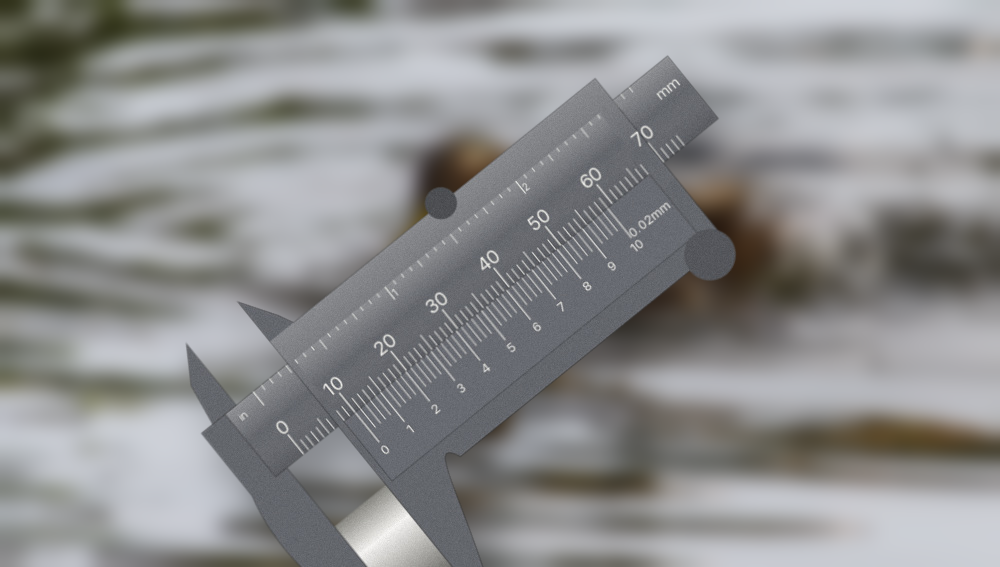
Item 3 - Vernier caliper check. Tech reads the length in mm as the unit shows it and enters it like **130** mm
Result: **10.0** mm
